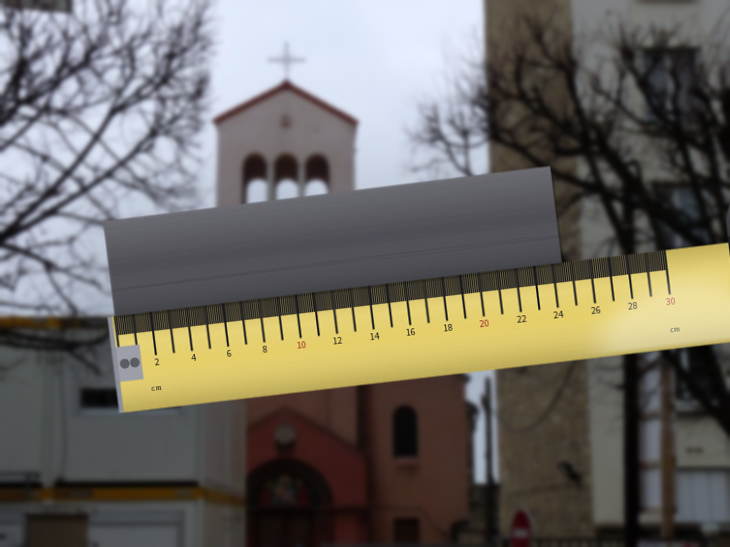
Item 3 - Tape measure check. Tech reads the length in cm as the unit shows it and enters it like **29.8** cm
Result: **24.5** cm
